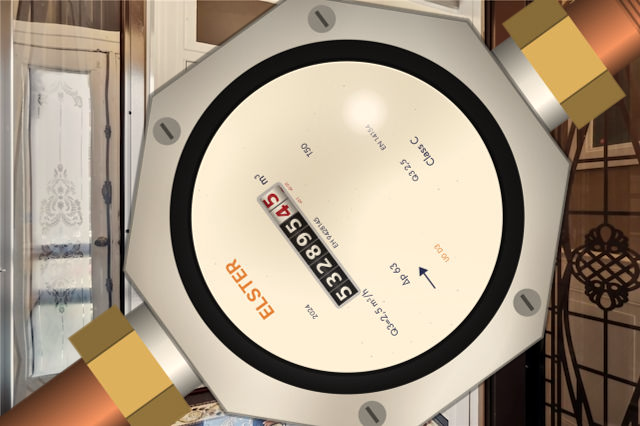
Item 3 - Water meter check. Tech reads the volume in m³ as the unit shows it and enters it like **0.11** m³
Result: **532895.45** m³
